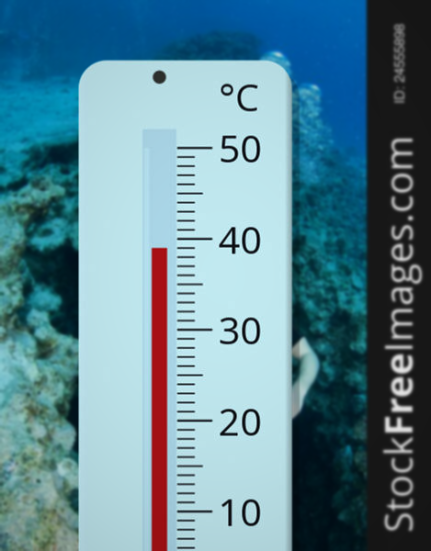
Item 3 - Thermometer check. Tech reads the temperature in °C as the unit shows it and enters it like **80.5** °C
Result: **39** °C
